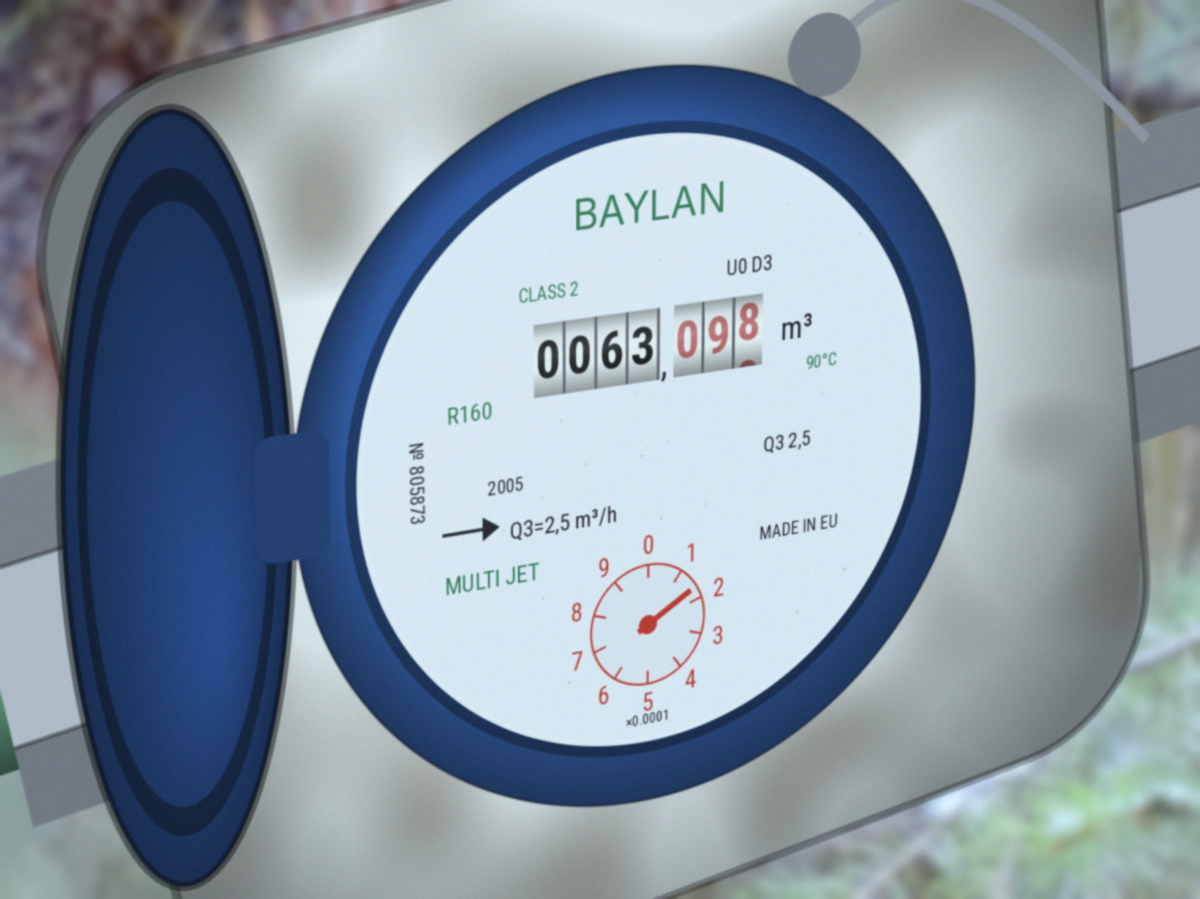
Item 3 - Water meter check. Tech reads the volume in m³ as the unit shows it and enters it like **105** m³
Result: **63.0981** m³
